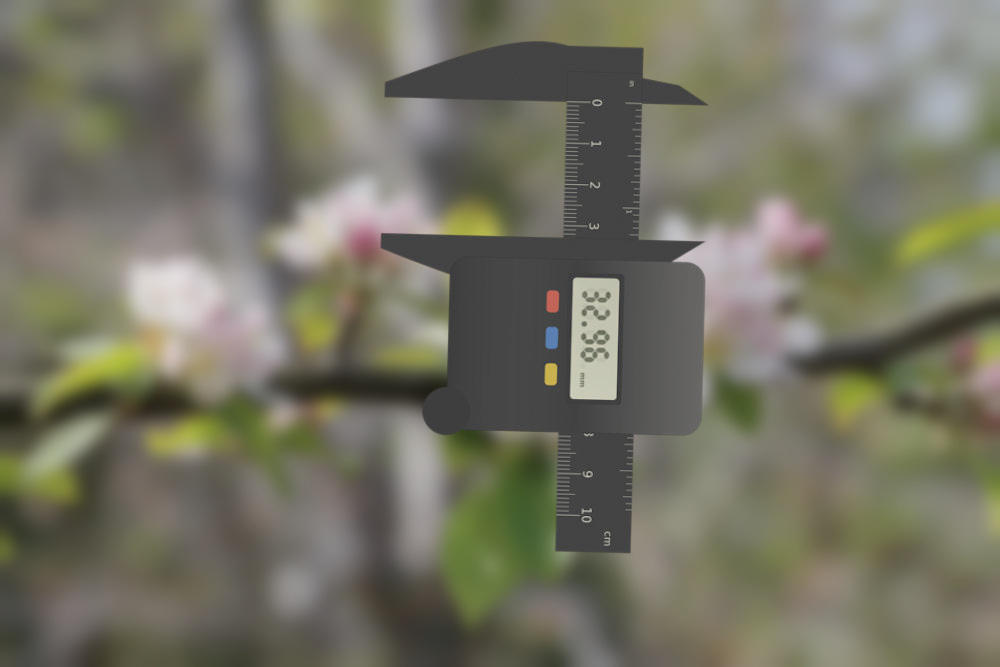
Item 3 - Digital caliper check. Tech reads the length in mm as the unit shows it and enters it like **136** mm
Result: **32.96** mm
